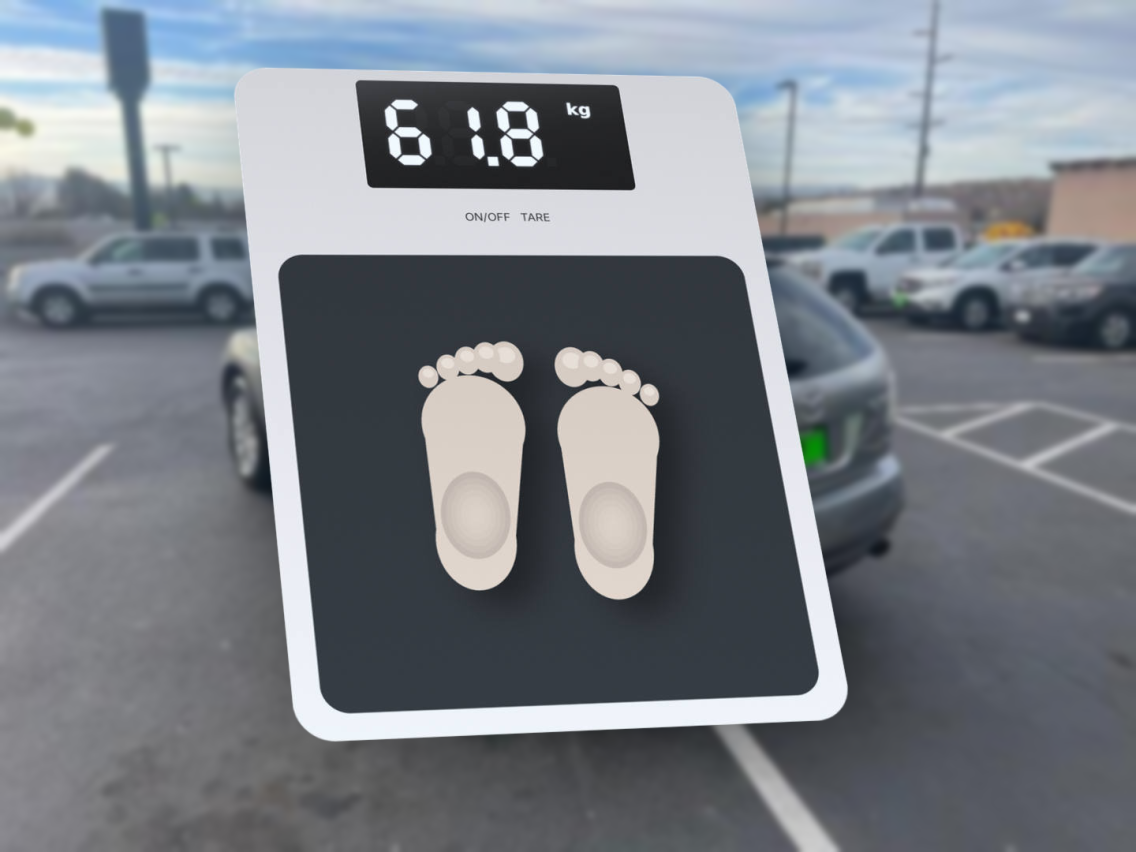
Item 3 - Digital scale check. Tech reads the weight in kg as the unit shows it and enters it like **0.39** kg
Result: **61.8** kg
